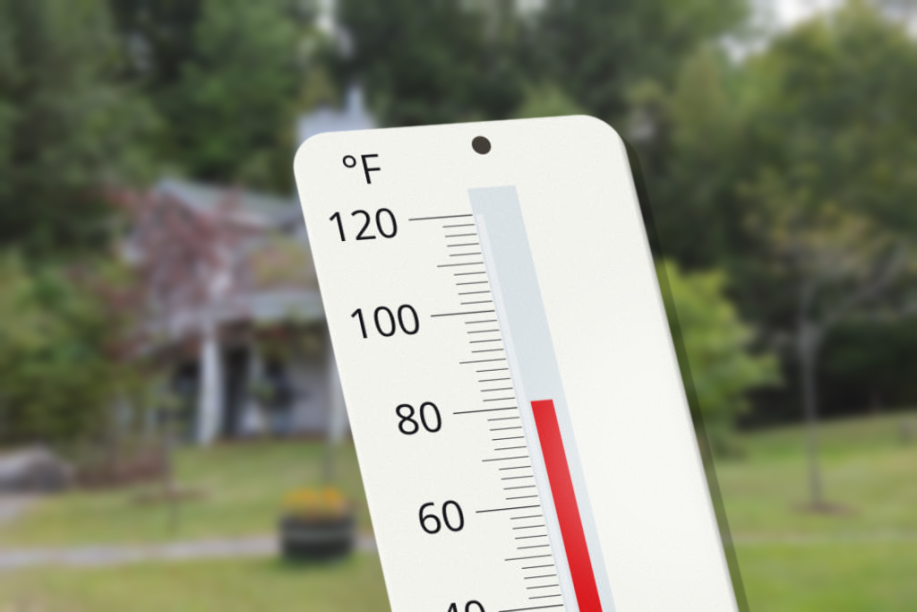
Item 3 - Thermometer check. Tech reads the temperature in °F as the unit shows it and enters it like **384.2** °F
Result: **81** °F
